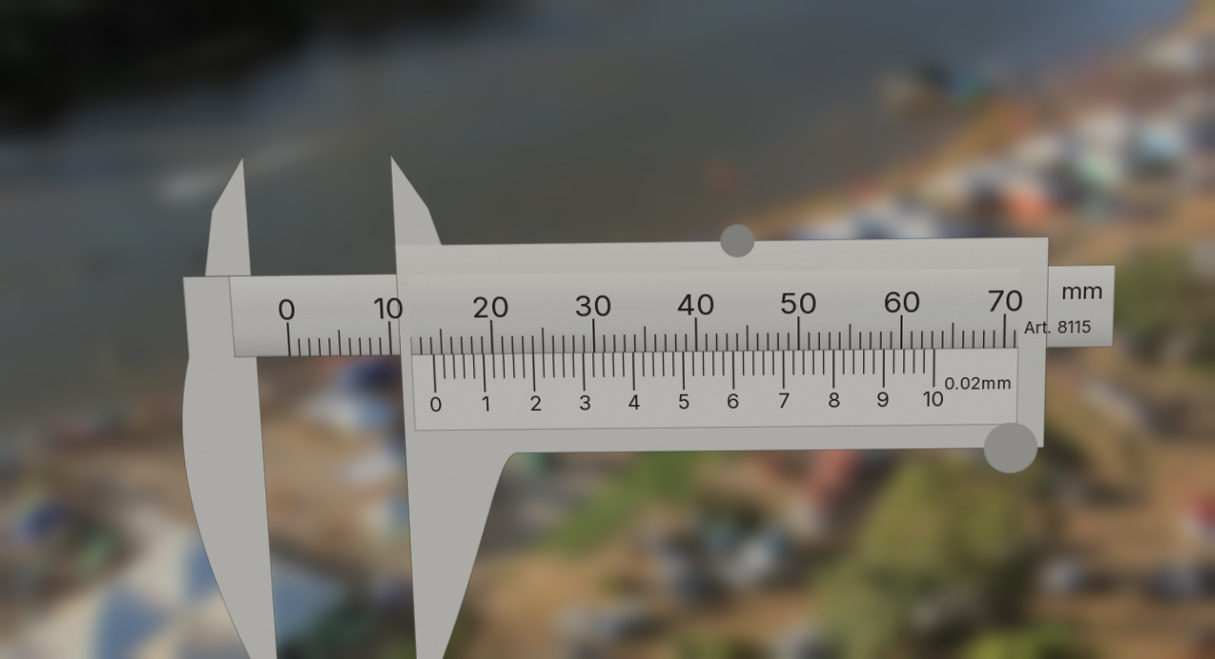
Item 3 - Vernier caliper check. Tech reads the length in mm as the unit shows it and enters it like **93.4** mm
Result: **14.2** mm
